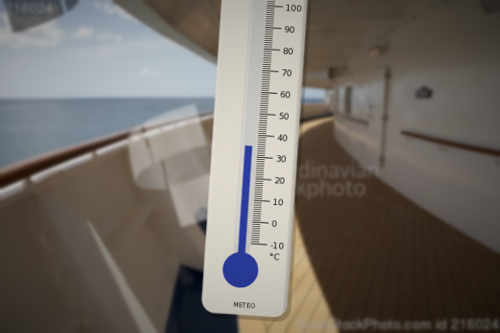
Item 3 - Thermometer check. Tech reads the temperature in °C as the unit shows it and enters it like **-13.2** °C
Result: **35** °C
